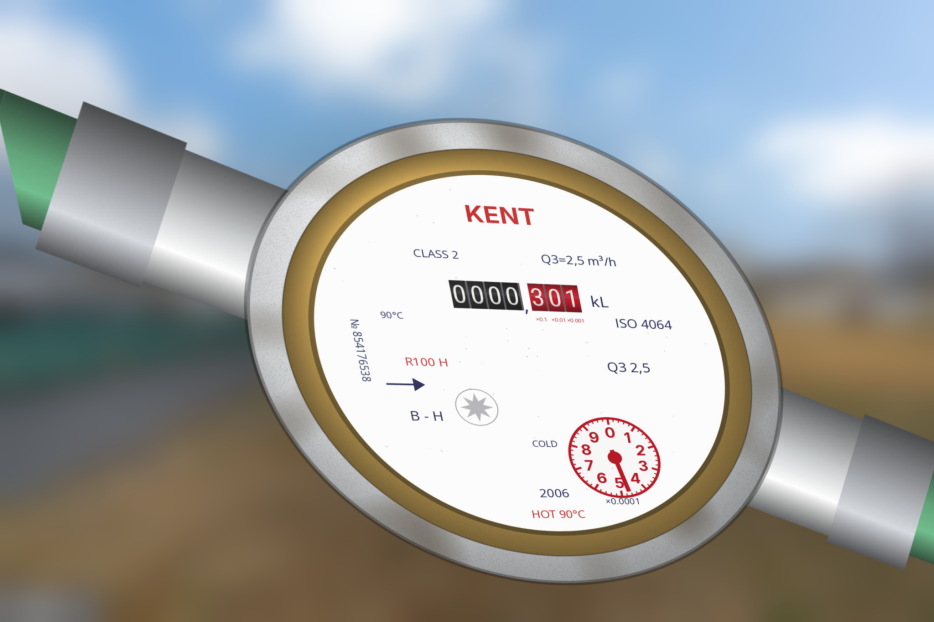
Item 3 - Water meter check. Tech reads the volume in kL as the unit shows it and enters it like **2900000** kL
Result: **0.3014** kL
